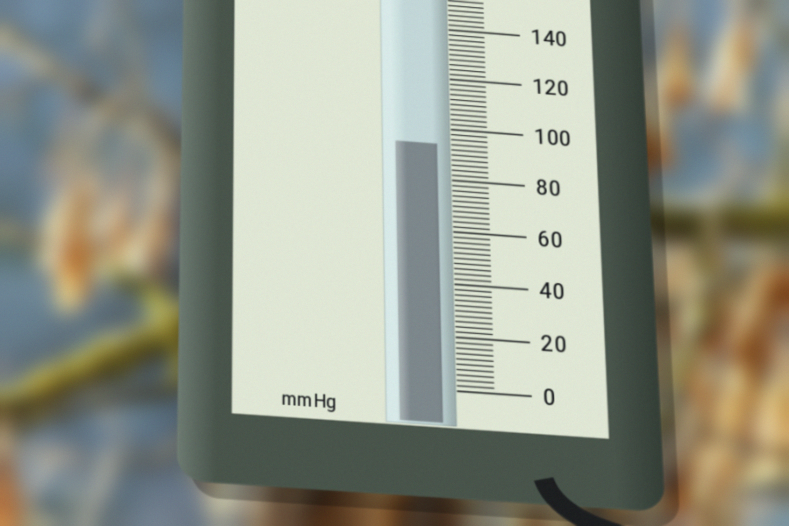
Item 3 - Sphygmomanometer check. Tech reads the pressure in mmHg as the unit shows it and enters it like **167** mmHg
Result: **94** mmHg
